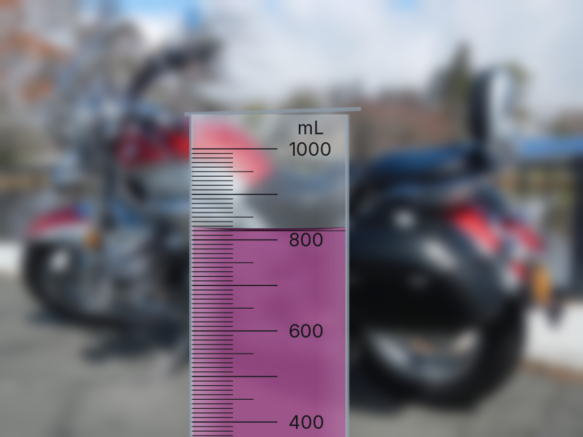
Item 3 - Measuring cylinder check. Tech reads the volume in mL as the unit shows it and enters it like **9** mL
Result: **820** mL
